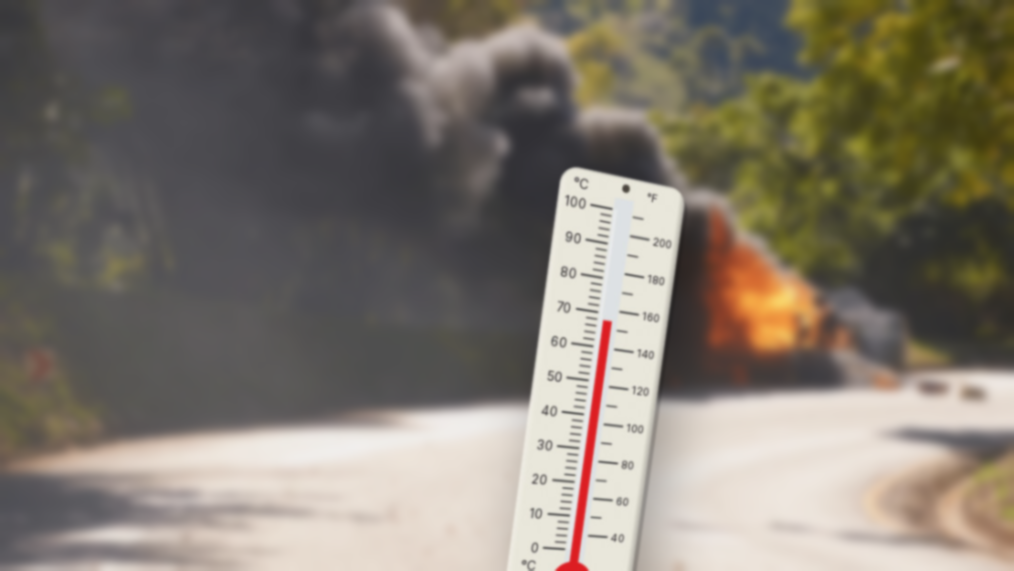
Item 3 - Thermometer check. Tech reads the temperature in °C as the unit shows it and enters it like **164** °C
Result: **68** °C
